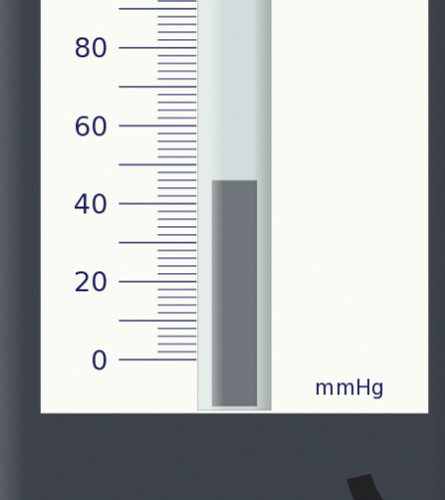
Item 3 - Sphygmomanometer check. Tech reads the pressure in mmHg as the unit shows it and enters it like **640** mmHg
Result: **46** mmHg
